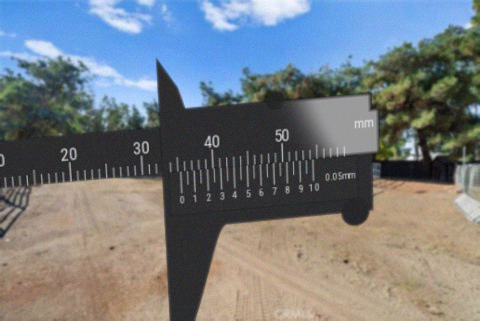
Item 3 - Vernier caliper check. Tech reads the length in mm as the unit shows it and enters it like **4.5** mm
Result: **35.4** mm
